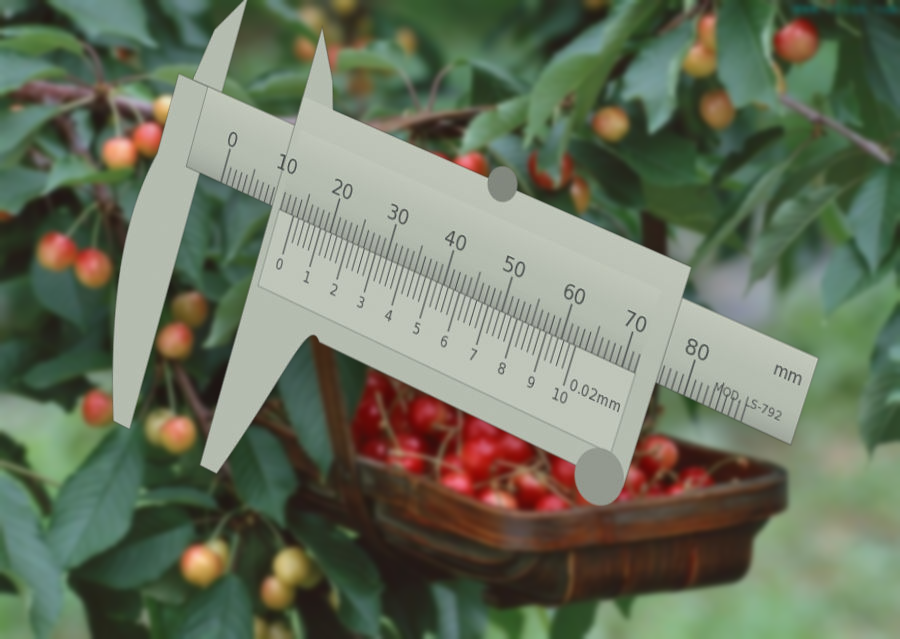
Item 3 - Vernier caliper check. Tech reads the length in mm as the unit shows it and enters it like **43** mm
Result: **13.4** mm
